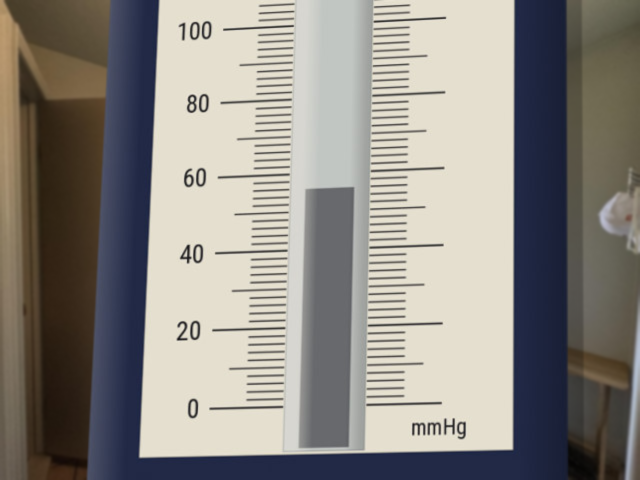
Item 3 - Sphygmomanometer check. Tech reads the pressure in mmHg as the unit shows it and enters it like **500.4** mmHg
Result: **56** mmHg
